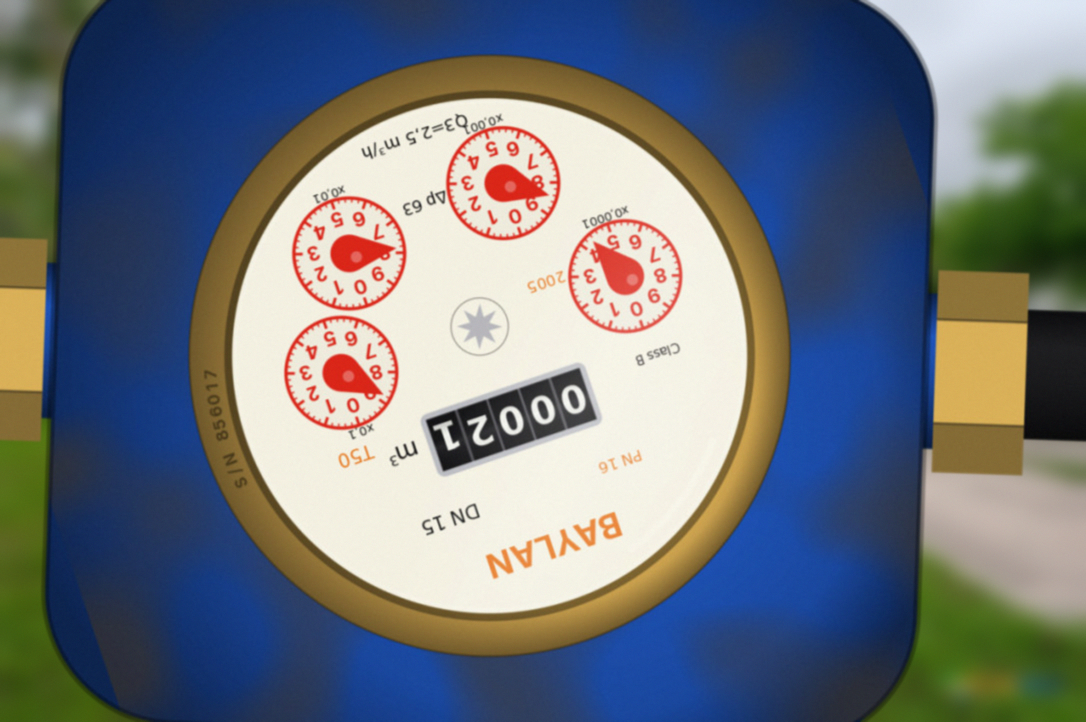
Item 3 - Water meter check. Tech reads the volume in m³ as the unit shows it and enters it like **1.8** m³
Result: **20.8784** m³
